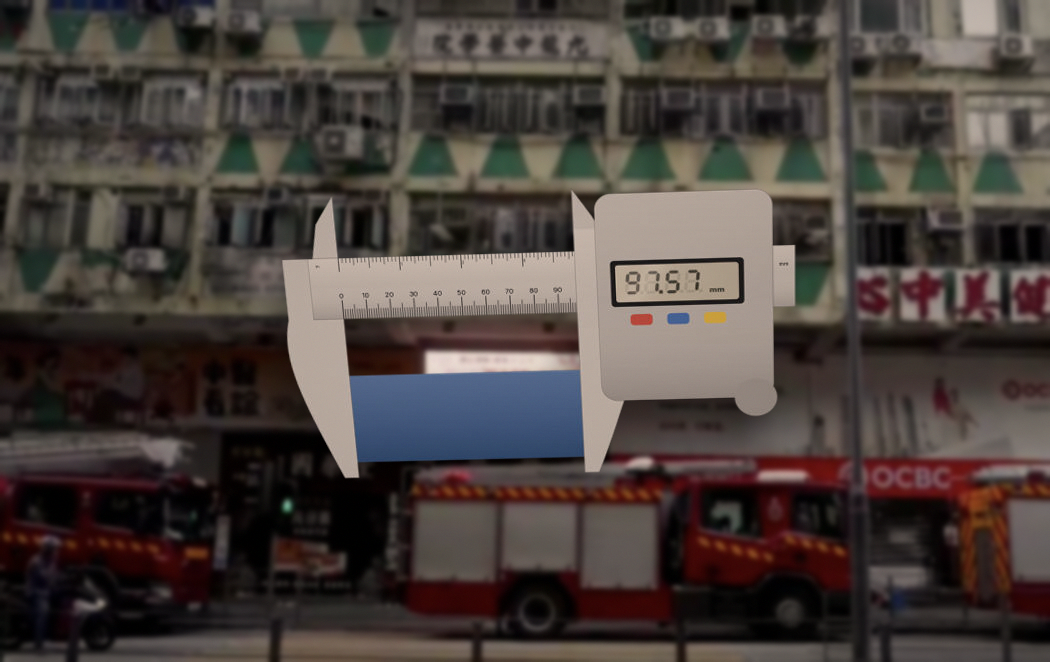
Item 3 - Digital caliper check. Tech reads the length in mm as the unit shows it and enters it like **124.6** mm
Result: **97.57** mm
